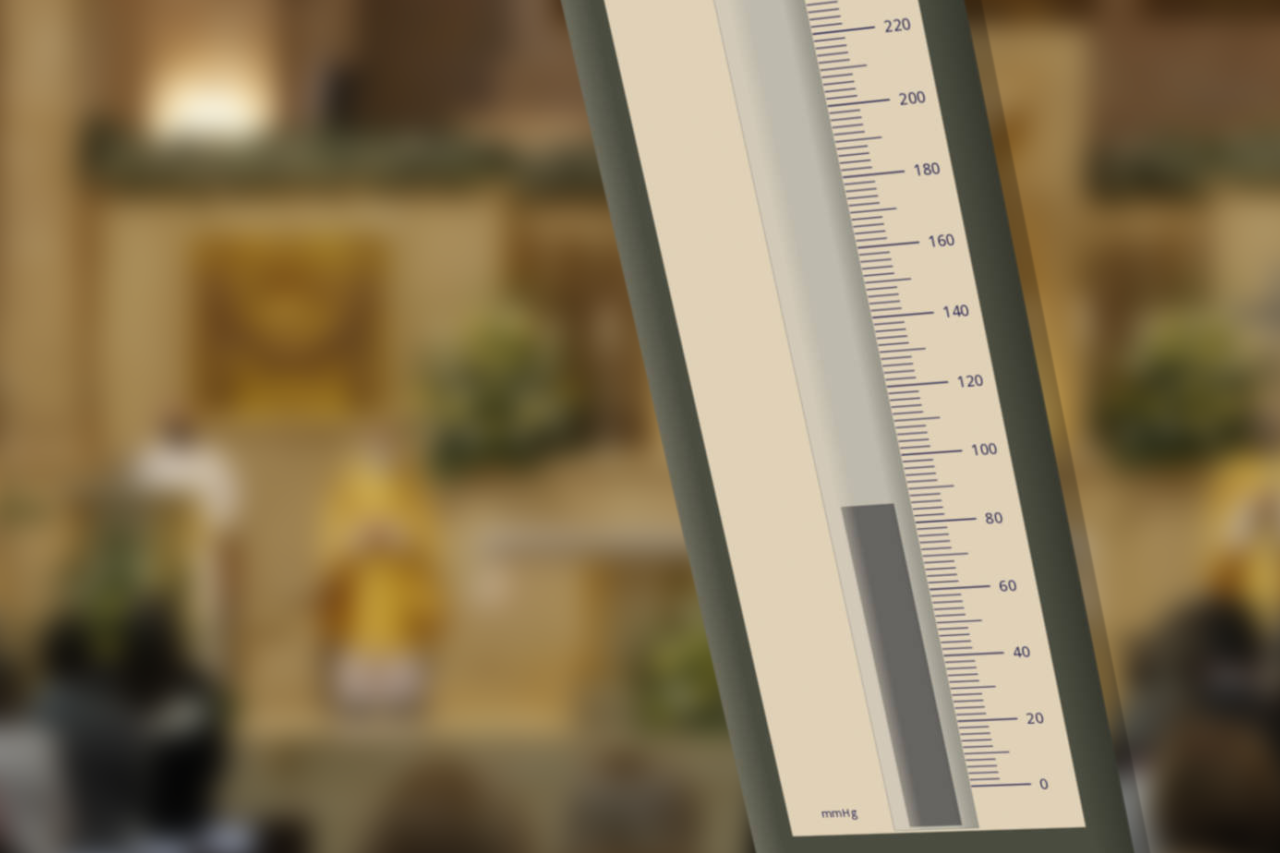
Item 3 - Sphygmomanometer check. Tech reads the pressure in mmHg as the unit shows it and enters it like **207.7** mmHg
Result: **86** mmHg
